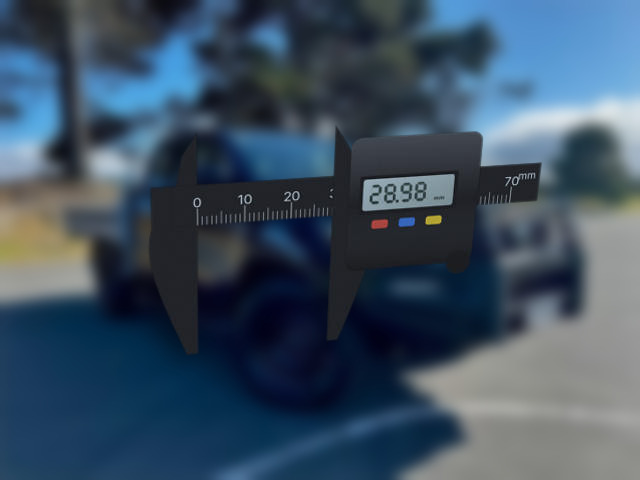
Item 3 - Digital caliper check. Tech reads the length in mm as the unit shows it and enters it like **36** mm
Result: **28.98** mm
